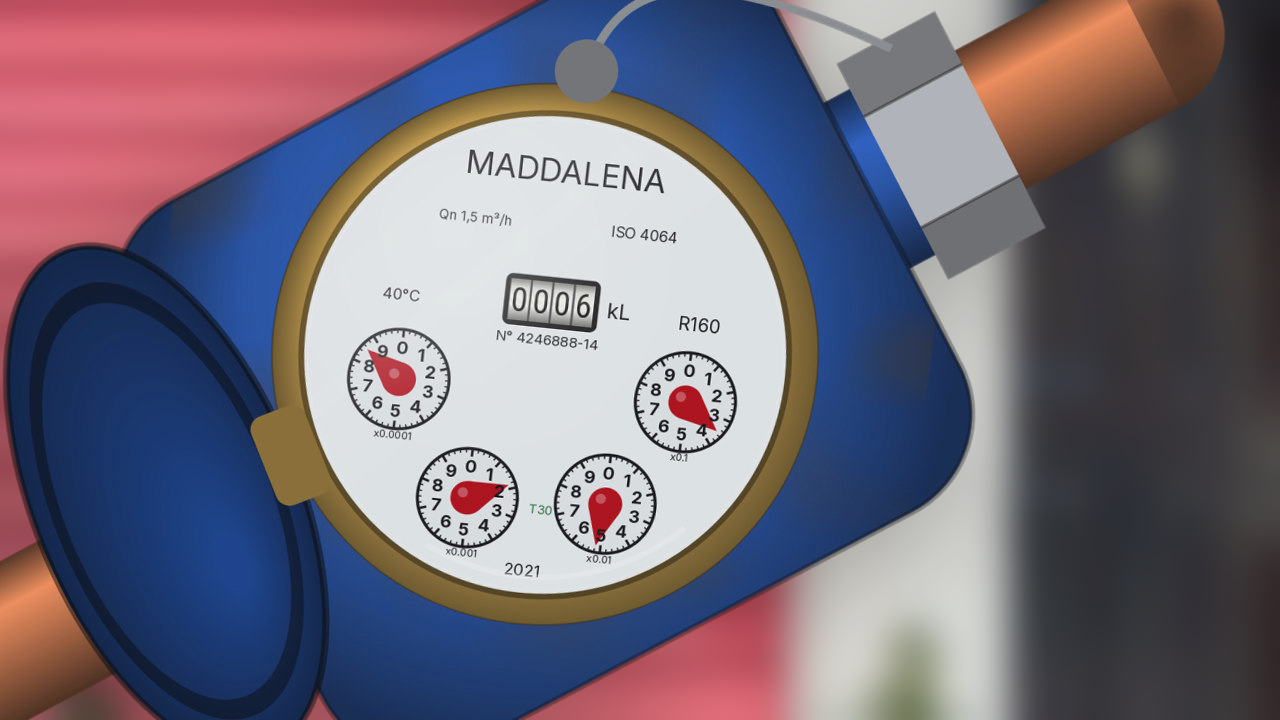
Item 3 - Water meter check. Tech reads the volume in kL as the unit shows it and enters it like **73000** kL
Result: **6.3518** kL
